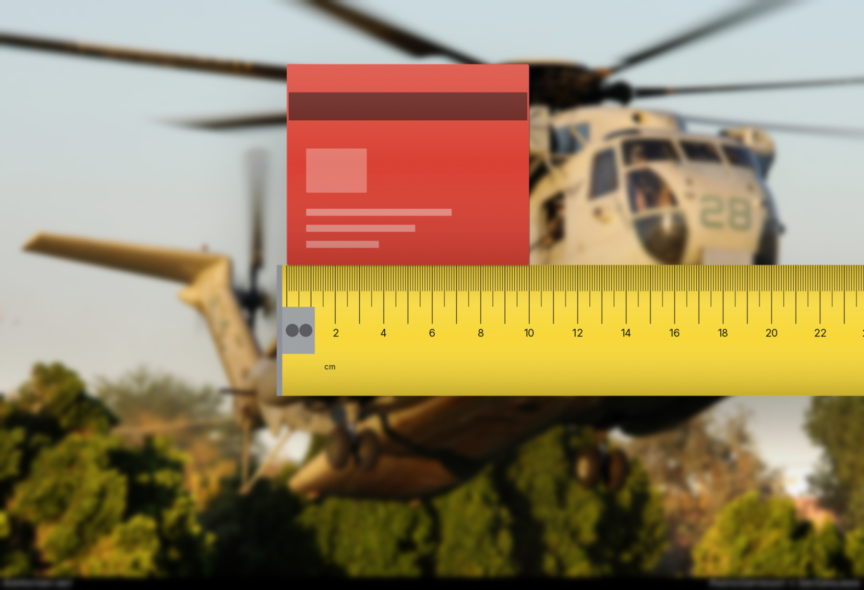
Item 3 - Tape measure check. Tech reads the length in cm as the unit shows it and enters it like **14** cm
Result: **10** cm
